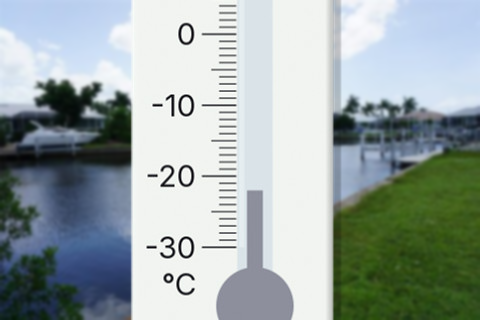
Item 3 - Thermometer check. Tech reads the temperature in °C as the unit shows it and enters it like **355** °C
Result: **-22** °C
